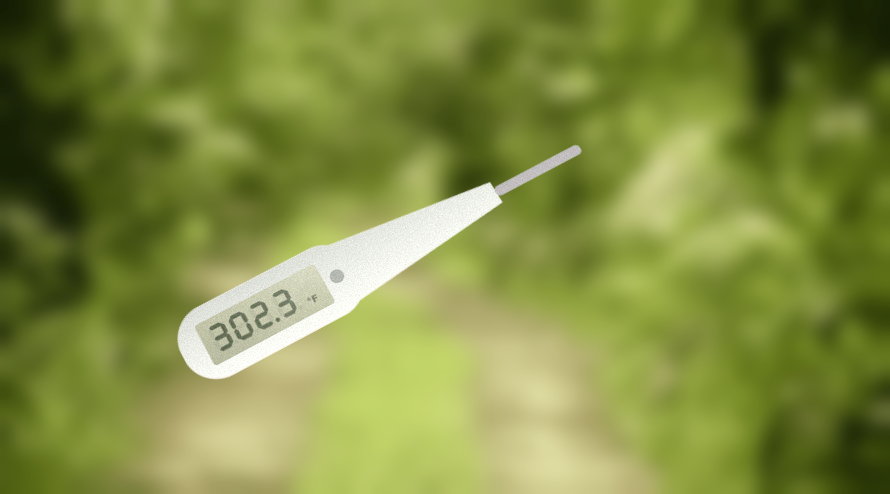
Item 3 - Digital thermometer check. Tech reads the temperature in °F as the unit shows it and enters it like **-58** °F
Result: **302.3** °F
